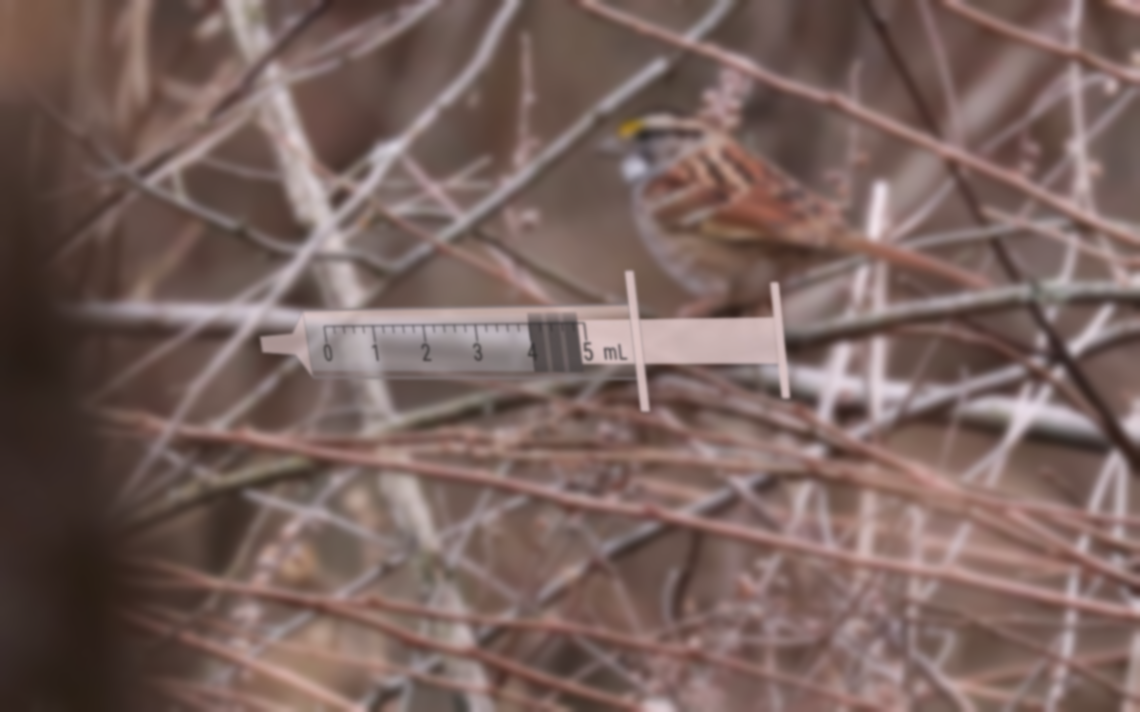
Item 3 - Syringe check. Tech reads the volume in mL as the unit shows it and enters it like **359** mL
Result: **4** mL
